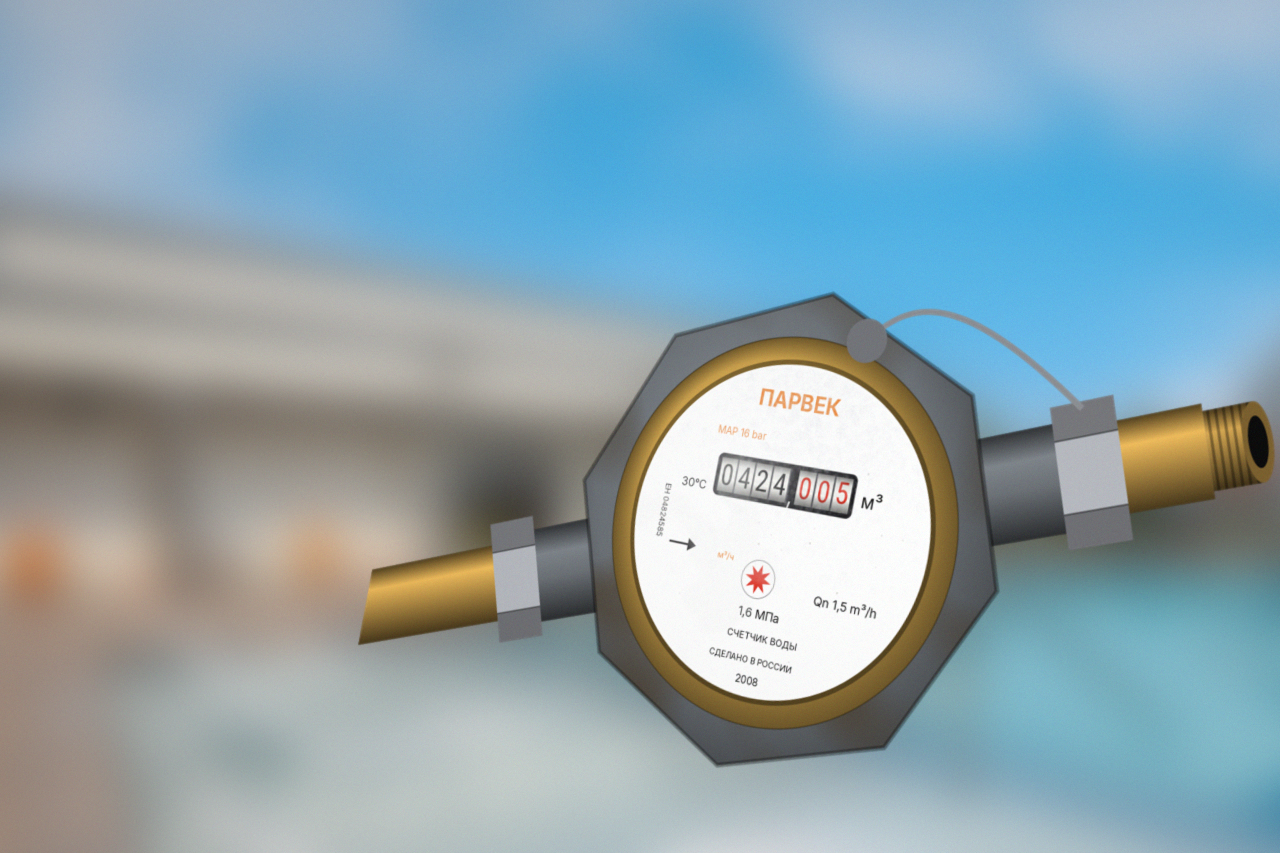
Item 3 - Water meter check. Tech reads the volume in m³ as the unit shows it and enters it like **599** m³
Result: **424.005** m³
